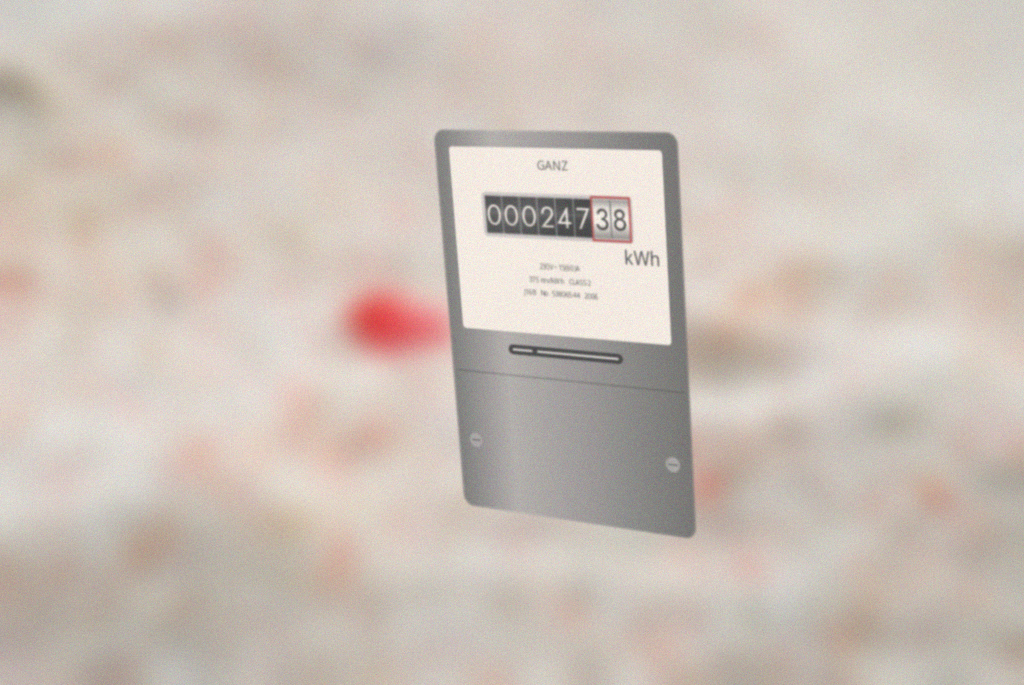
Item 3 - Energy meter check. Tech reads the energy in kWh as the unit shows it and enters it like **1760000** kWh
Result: **247.38** kWh
